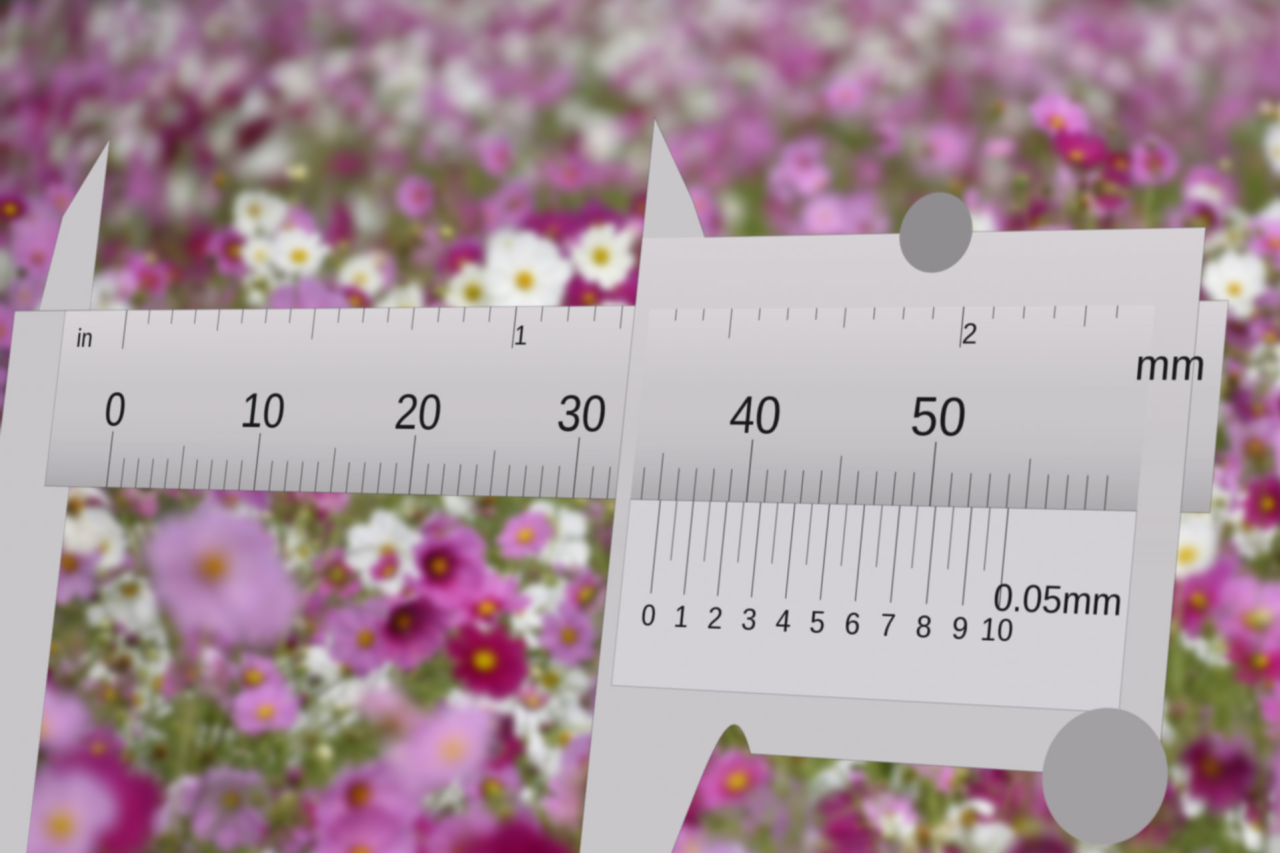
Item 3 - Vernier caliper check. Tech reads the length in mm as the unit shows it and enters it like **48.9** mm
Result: **35.1** mm
